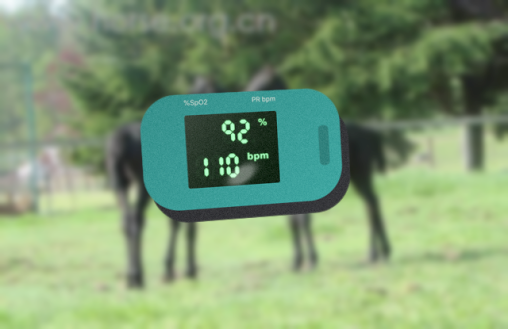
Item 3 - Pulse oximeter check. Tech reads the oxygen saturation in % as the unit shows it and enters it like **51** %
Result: **92** %
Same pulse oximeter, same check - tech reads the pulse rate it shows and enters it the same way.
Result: **110** bpm
